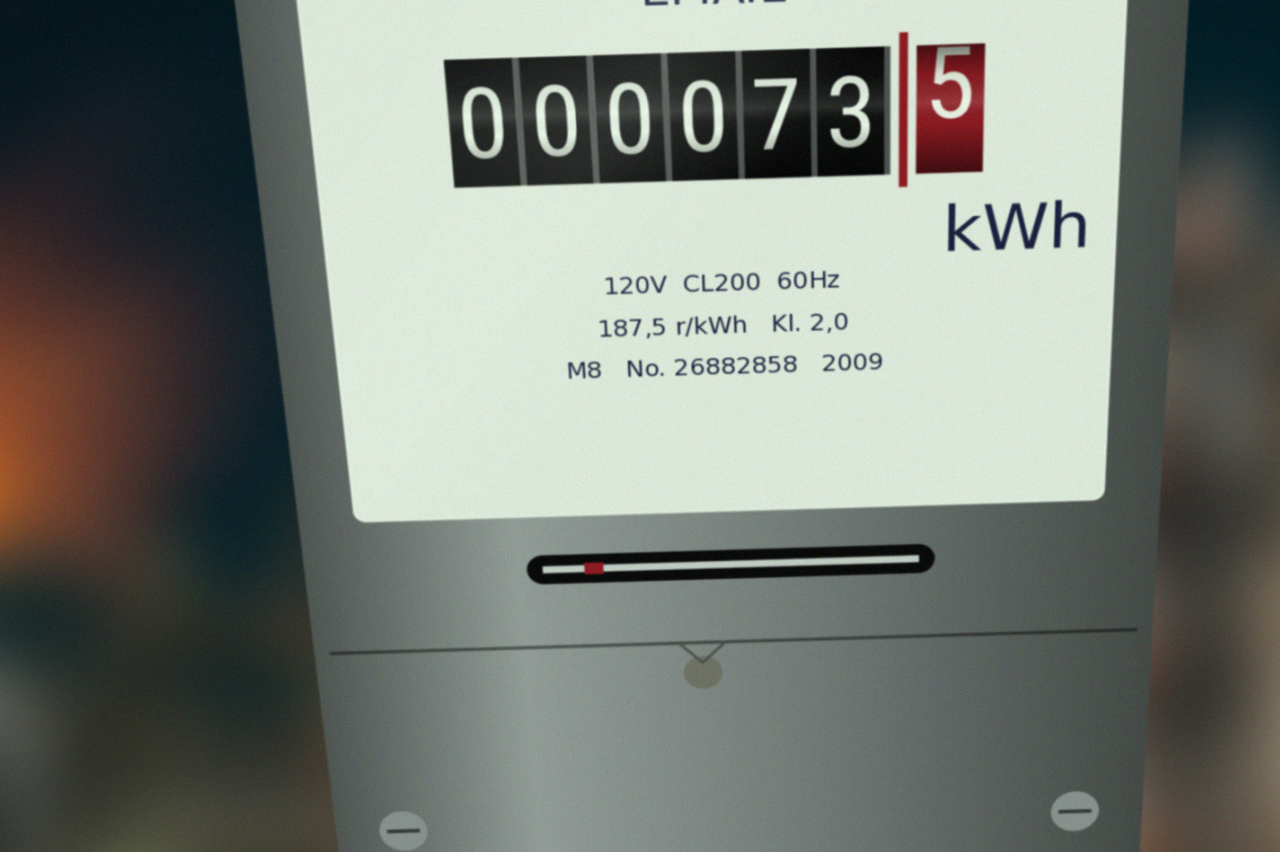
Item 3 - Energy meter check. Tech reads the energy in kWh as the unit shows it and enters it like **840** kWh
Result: **73.5** kWh
